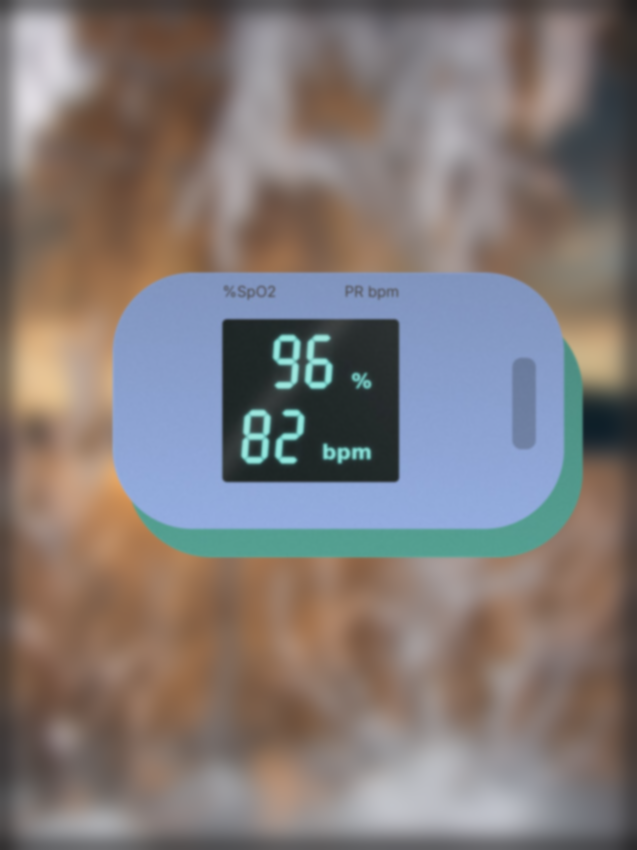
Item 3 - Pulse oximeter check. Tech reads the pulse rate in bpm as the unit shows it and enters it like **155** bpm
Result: **82** bpm
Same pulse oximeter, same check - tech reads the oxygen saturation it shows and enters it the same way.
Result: **96** %
